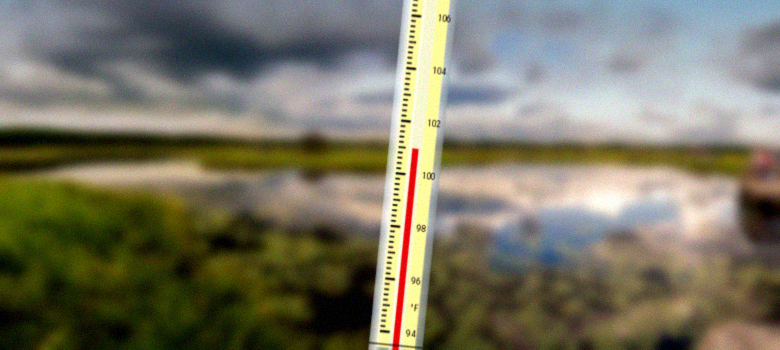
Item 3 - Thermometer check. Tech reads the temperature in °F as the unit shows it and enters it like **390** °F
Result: **101** °F
